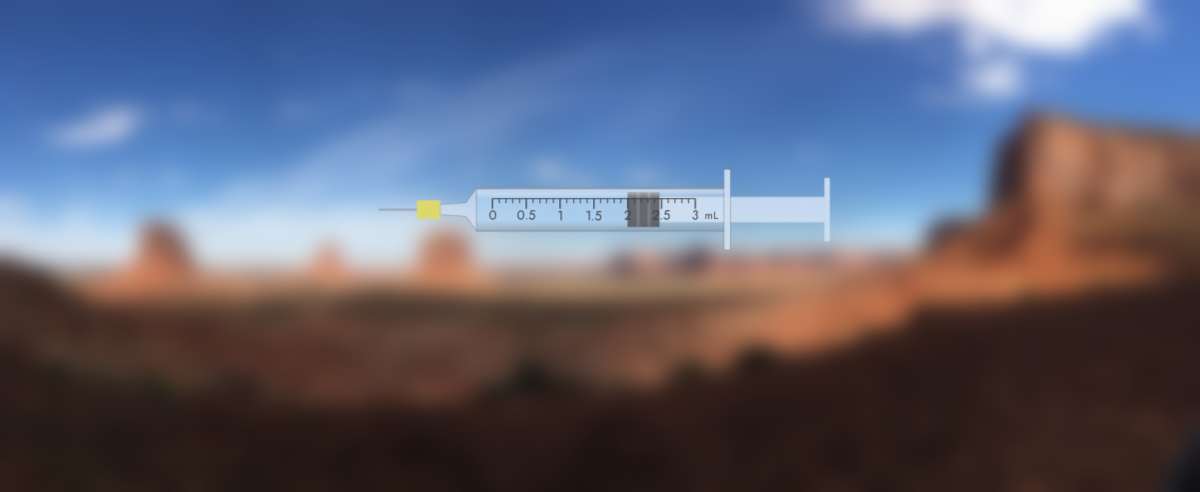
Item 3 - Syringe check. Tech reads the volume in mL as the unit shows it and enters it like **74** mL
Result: **2** mL
